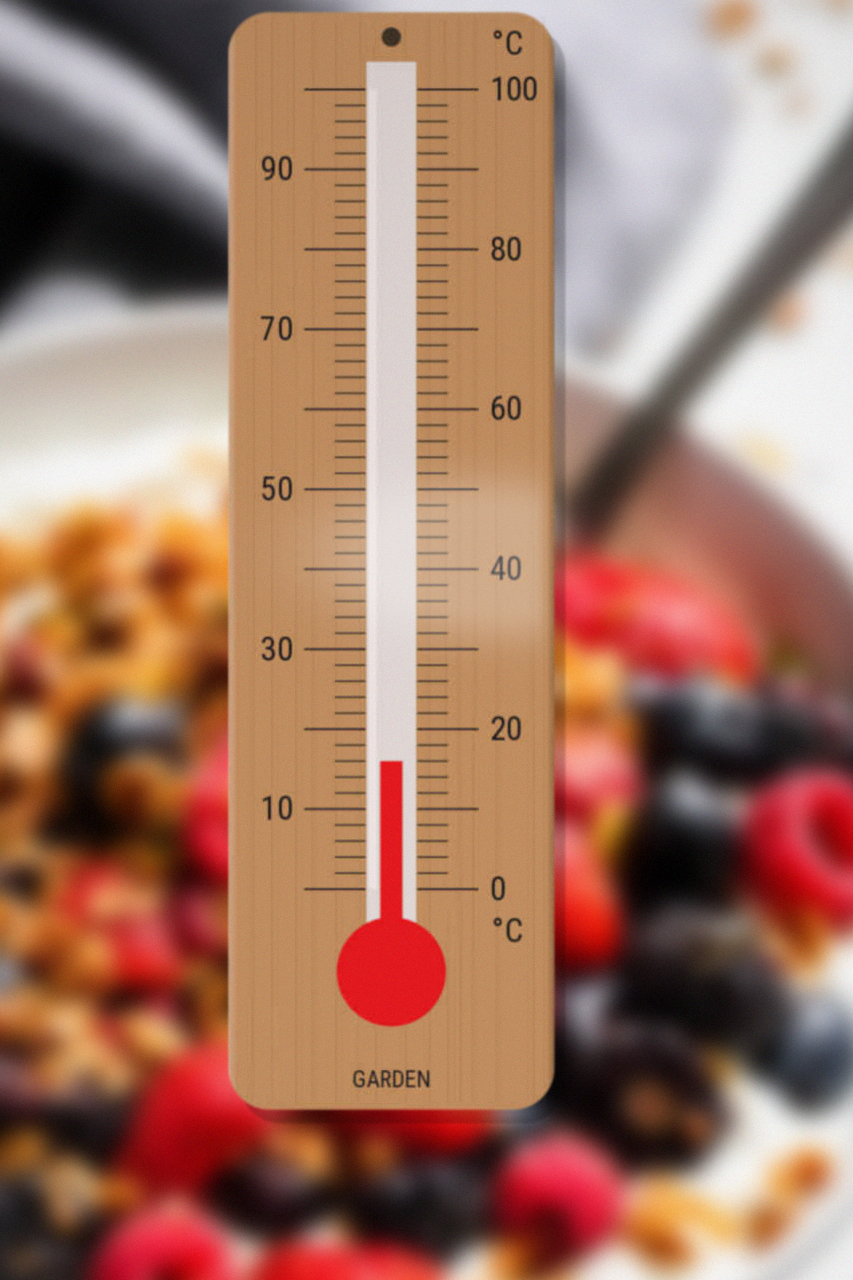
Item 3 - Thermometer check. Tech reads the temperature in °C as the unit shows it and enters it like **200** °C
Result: **16** °C
